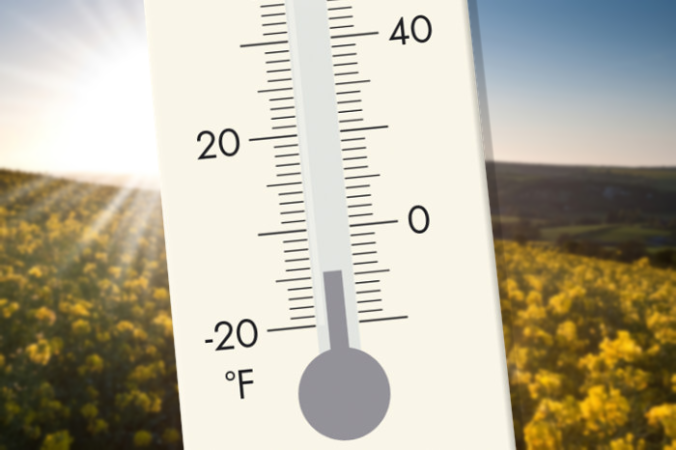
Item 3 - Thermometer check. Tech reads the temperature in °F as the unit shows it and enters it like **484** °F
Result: **-9** °F
